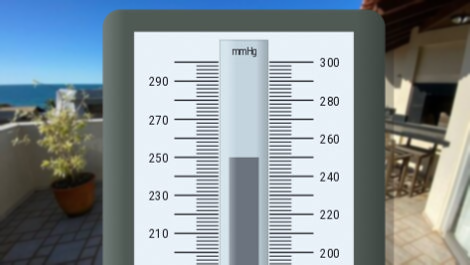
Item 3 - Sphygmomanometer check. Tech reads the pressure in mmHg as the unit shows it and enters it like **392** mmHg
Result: **250** mmHg
